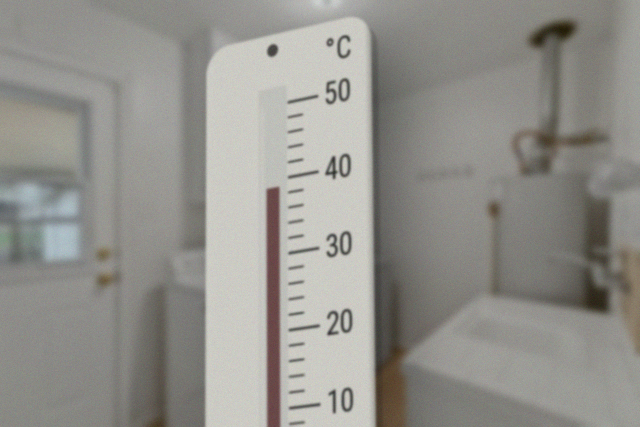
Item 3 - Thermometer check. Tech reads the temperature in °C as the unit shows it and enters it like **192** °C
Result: **39** °C
